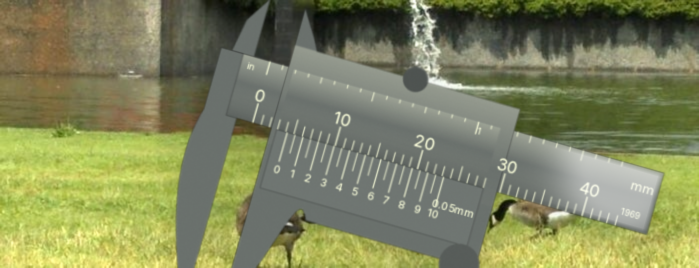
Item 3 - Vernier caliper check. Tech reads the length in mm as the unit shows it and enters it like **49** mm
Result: **4.2** mm
